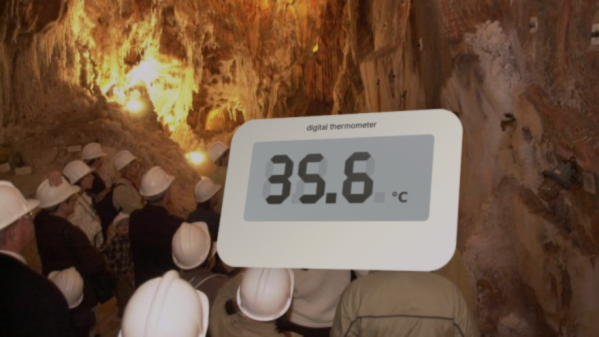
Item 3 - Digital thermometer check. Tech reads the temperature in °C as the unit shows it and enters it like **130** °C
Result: **35.6** °C
